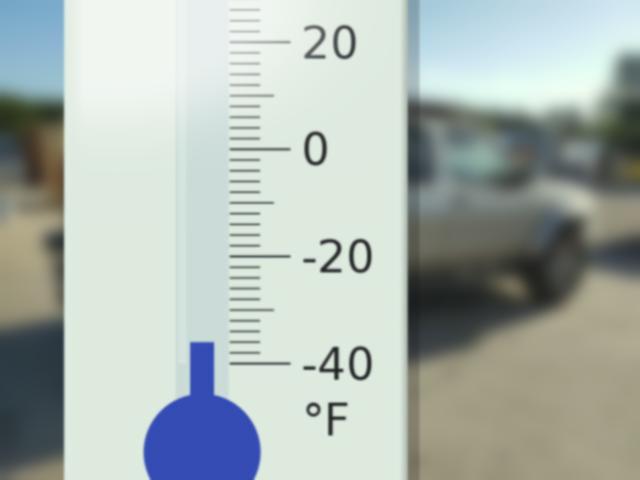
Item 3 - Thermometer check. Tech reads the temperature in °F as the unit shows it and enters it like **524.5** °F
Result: **-36** °F
